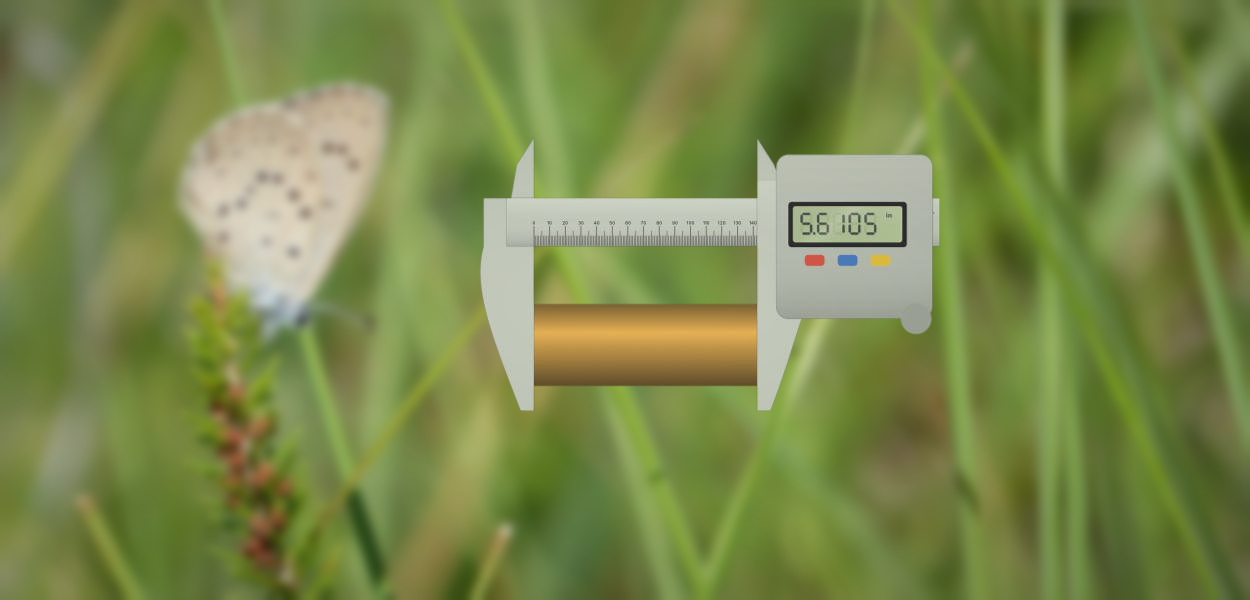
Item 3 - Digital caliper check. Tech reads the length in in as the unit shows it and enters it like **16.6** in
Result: **5.6105** in
